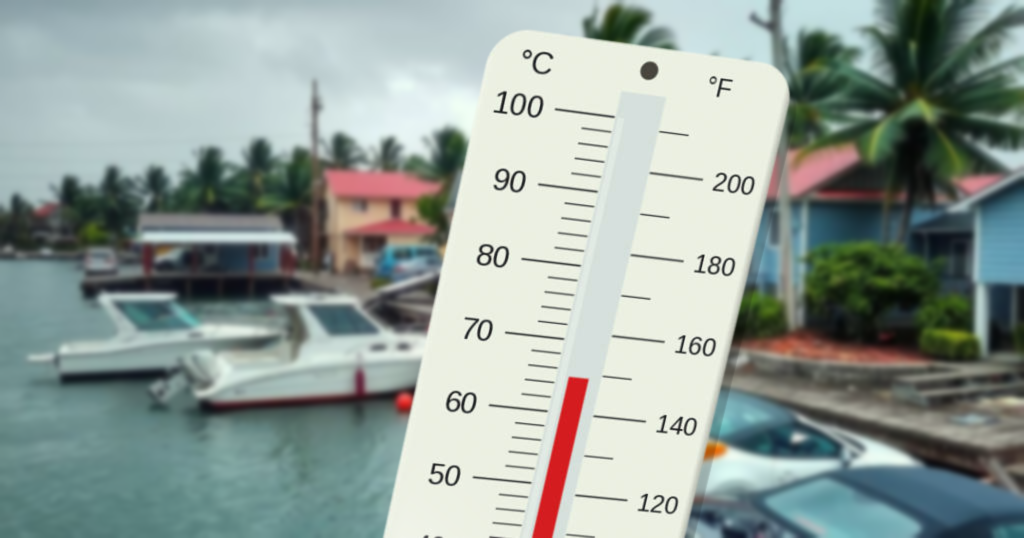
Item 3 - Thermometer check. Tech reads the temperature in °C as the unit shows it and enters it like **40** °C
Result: **65** °C
